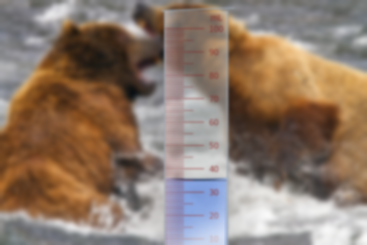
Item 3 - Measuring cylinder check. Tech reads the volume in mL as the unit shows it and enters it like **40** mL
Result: **35** mL
